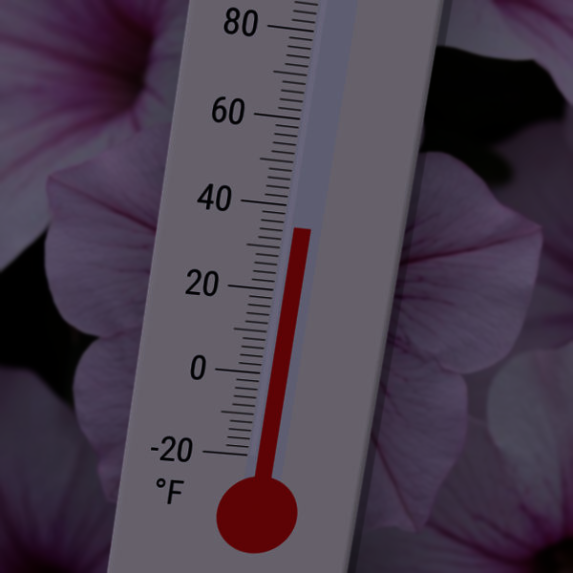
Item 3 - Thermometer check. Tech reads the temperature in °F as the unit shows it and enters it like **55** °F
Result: **35** °F
